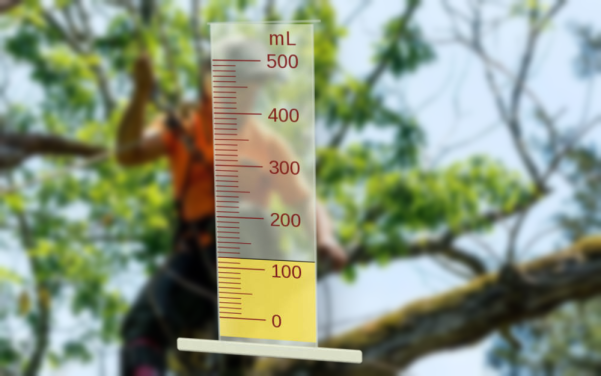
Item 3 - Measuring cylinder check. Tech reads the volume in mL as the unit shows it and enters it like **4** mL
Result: **120** mL
